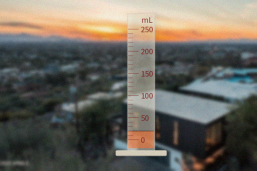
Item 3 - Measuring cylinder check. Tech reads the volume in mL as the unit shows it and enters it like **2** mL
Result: **20** mL
